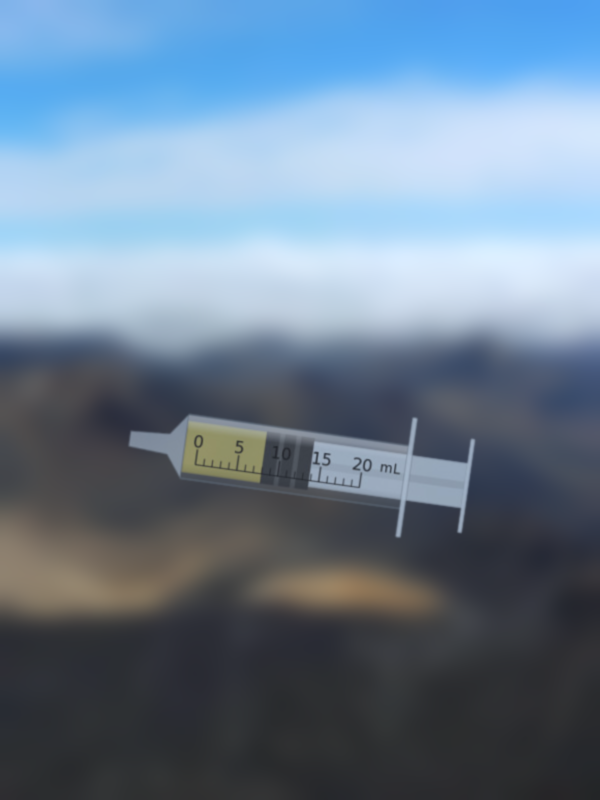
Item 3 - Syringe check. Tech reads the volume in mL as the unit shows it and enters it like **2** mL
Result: **8** mL
